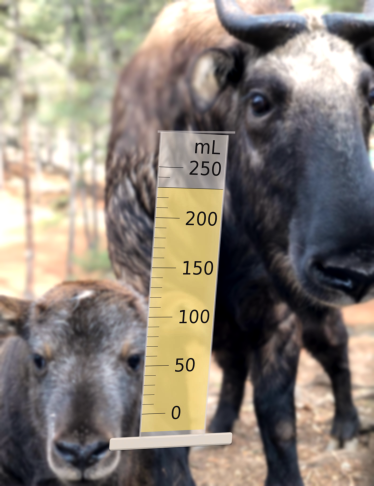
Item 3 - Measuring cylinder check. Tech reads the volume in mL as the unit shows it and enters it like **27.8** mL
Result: **230** mL
